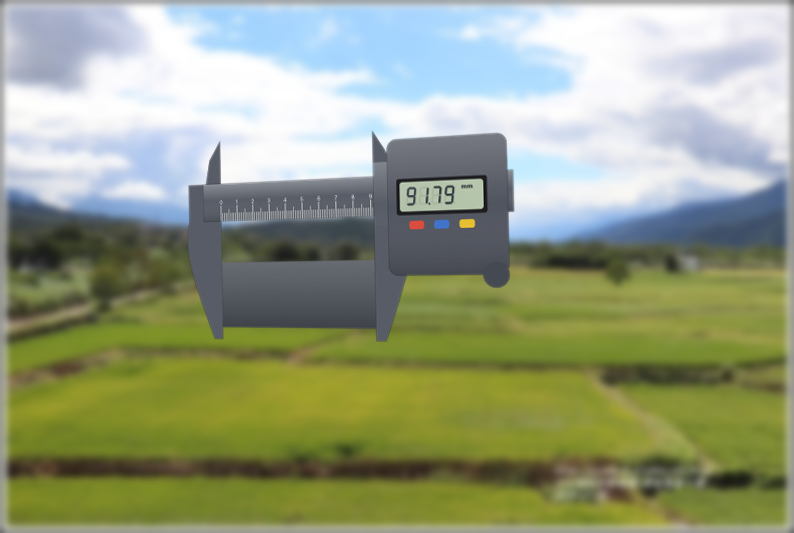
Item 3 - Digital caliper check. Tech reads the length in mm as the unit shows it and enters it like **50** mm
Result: **91.79** mm
